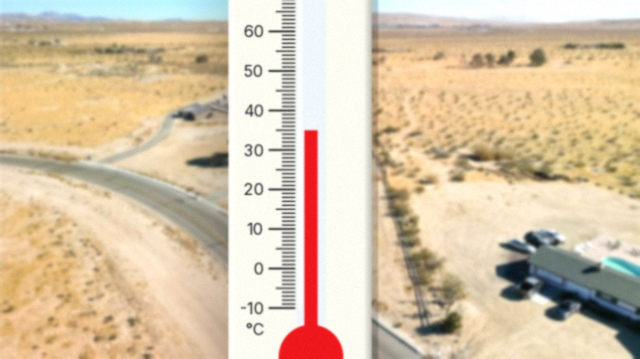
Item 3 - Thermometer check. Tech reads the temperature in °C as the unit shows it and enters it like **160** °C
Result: **35** °C
